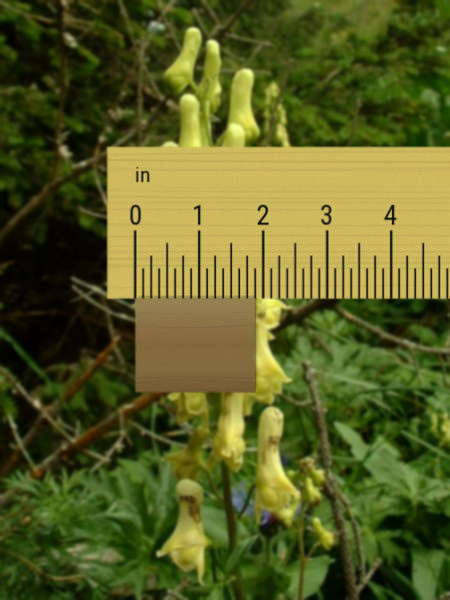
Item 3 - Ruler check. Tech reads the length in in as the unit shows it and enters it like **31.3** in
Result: **1.875** in
